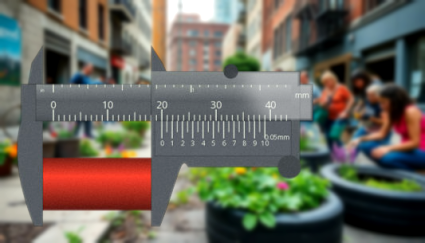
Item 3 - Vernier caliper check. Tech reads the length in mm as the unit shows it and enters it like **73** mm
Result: **20.0** mm
